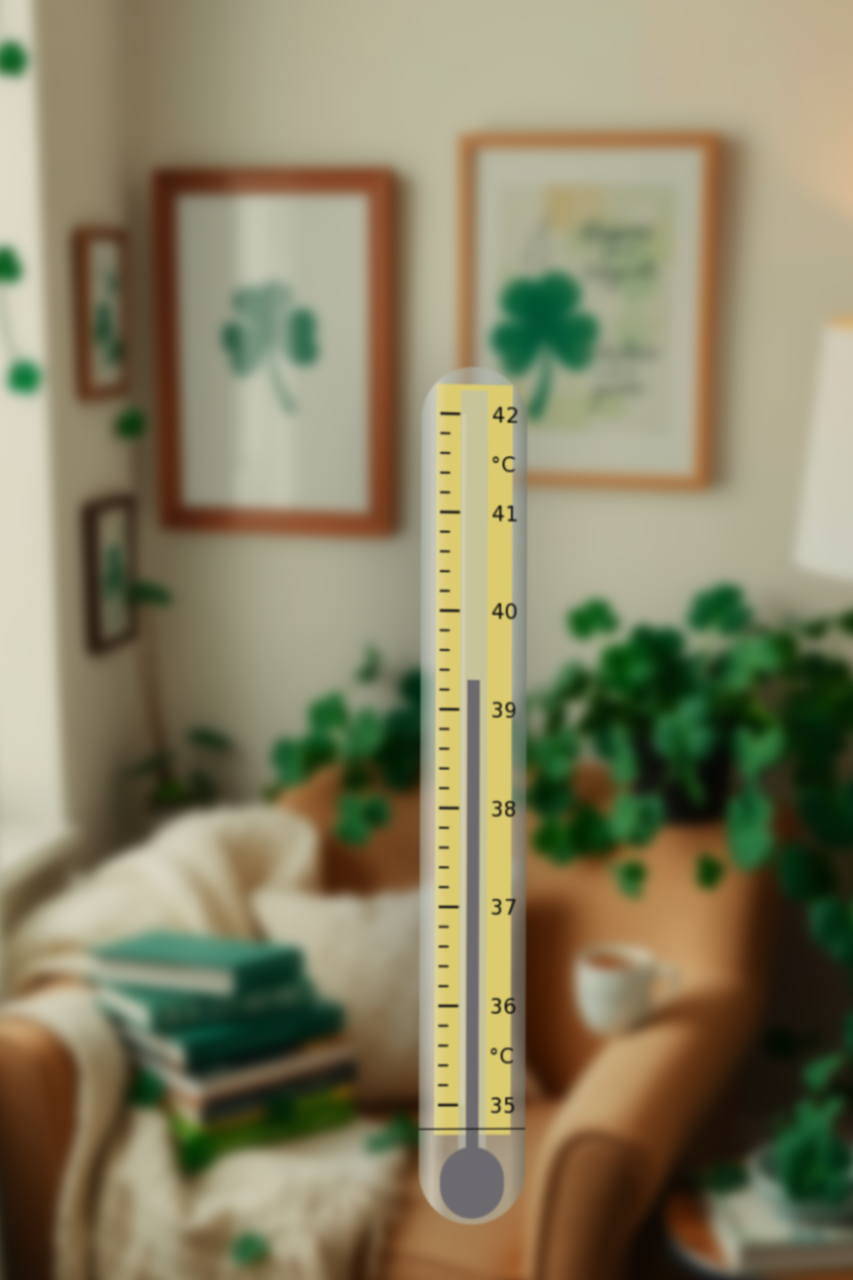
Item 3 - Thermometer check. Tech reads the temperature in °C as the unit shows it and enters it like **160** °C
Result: **39.3** °C
